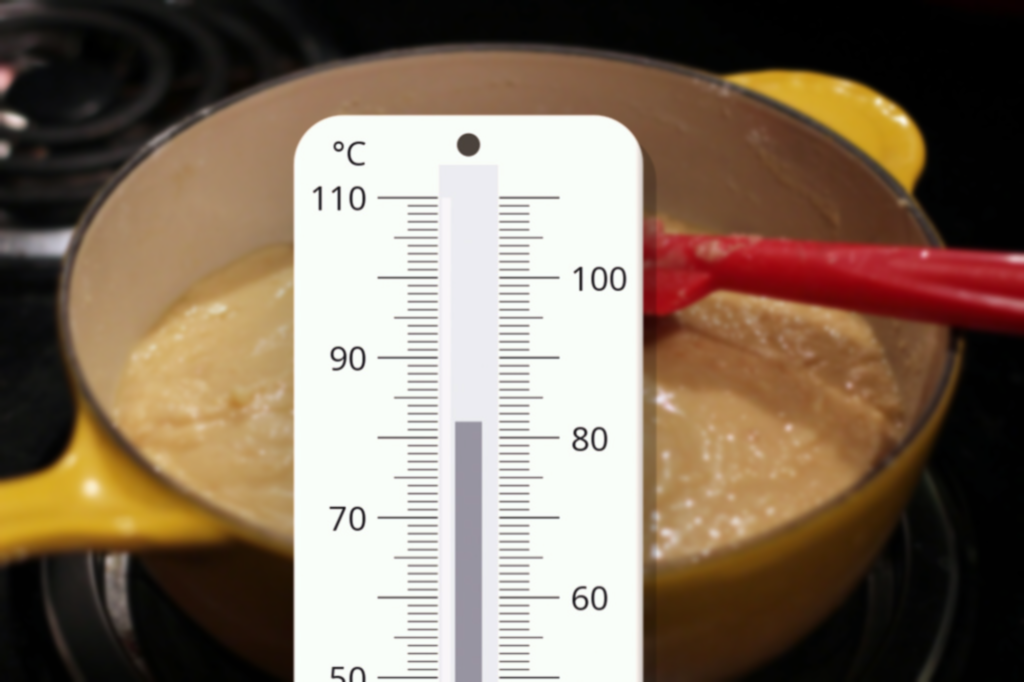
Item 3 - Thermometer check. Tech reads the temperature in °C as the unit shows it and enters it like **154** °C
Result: **82** °C
